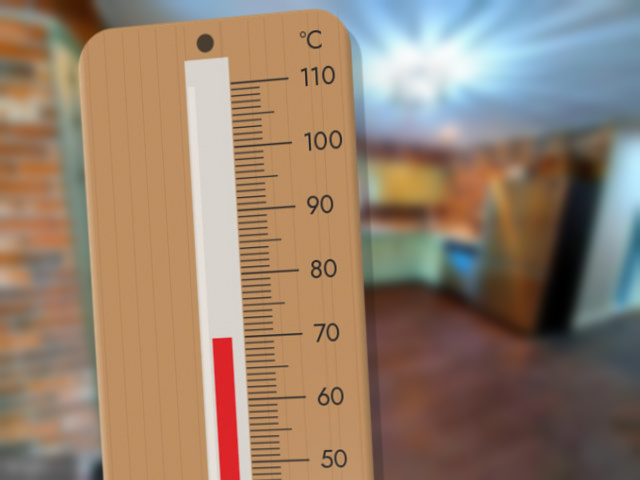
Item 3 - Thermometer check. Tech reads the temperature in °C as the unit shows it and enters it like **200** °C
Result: **70** °C
